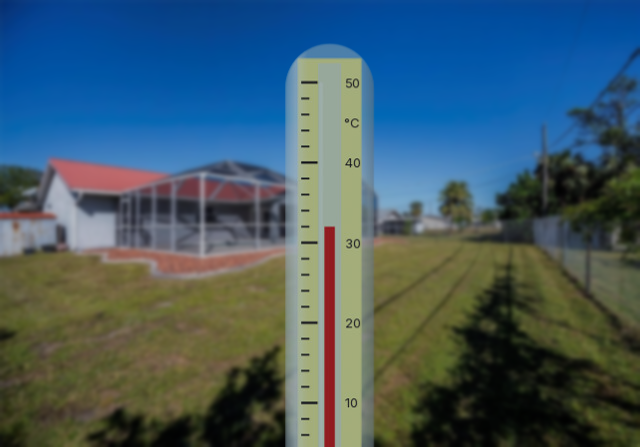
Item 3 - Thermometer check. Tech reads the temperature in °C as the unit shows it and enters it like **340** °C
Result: **32** °C
